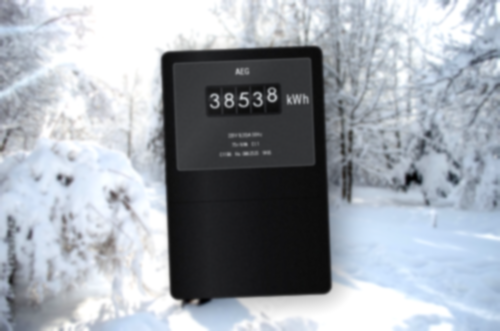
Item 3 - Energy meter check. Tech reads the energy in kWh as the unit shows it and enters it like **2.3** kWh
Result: **38538** kWh
